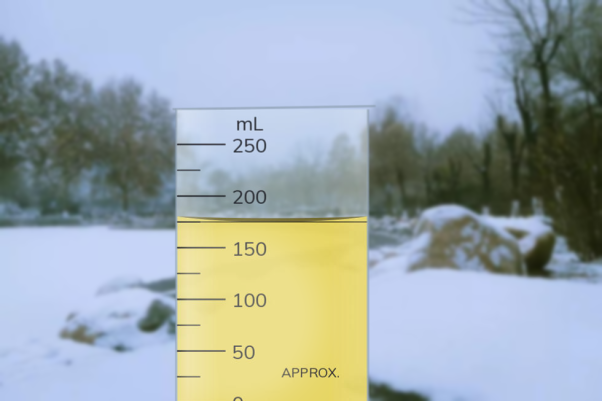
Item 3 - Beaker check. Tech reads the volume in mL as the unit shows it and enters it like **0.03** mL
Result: **175** mL
